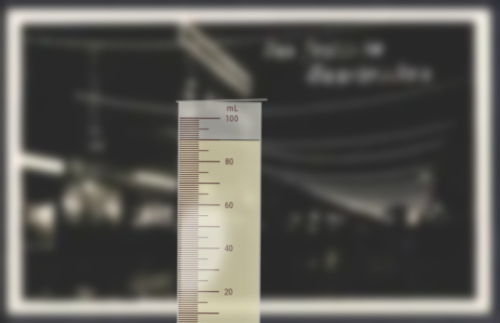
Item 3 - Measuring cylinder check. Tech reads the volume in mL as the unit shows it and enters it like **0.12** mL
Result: **90** mL
